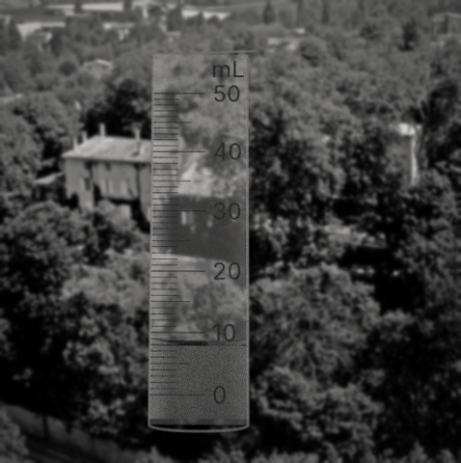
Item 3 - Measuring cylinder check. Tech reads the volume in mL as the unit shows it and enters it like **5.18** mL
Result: **8** mL
